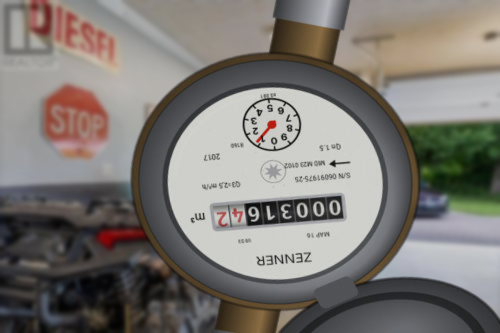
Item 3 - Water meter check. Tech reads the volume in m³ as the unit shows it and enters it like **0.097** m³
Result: **316.421** m³
